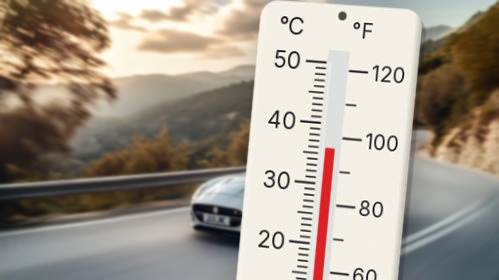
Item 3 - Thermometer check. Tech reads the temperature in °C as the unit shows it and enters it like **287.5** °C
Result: **36** °C
